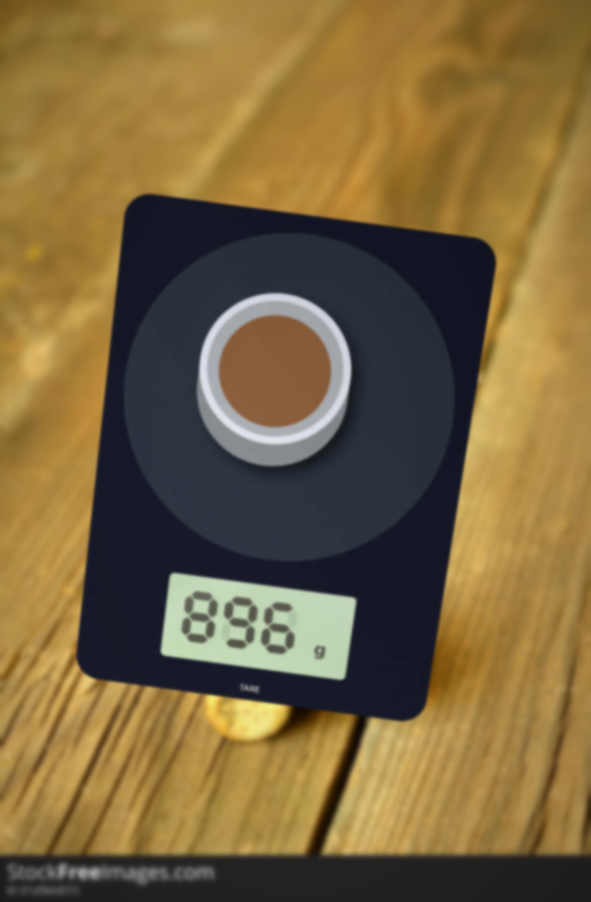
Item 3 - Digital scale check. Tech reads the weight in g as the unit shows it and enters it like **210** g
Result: **896** g
